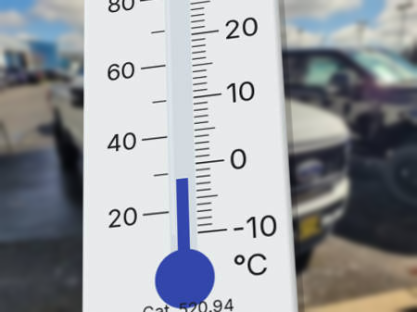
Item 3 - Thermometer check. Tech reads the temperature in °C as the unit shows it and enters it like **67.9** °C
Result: **-2** °C
